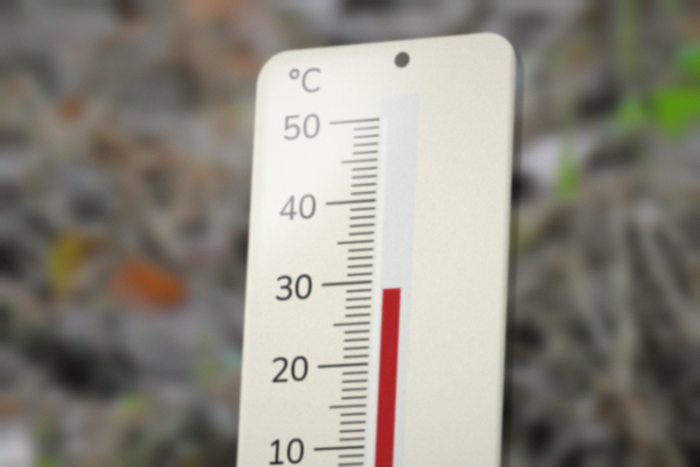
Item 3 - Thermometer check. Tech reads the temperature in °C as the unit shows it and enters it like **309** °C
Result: **29** °C
